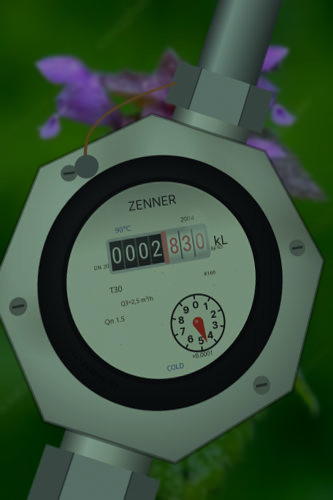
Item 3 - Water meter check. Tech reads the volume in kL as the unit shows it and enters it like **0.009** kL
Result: **2.8304** kL
